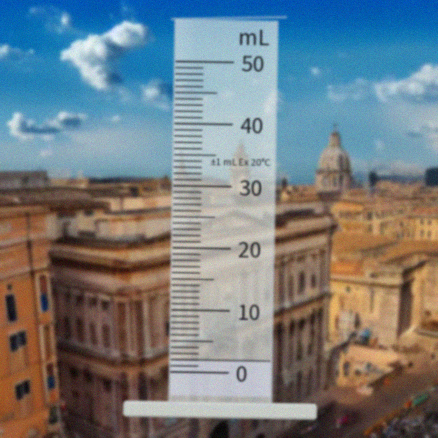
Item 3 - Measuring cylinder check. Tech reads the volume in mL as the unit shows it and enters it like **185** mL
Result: **2** mL
